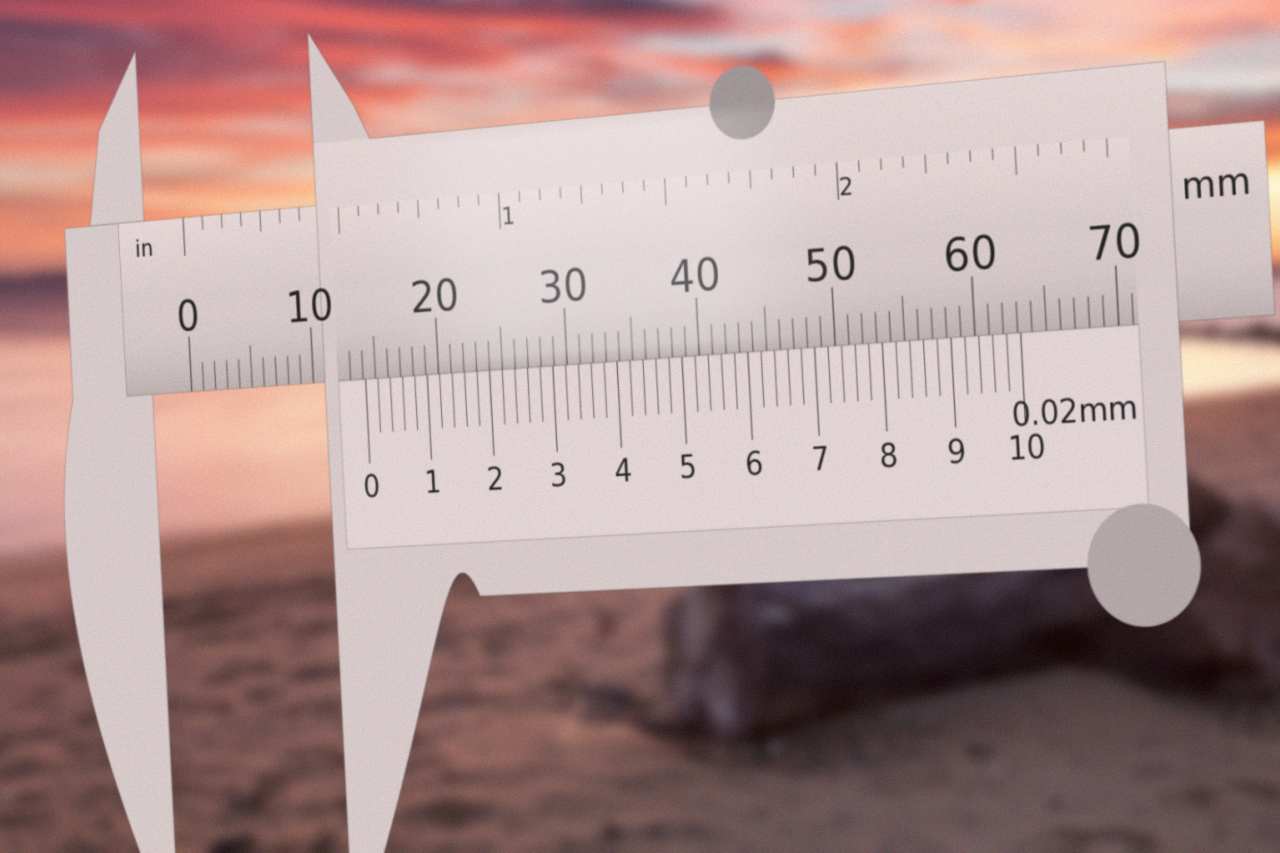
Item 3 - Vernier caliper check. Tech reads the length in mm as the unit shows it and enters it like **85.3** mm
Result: **14.2** mm
